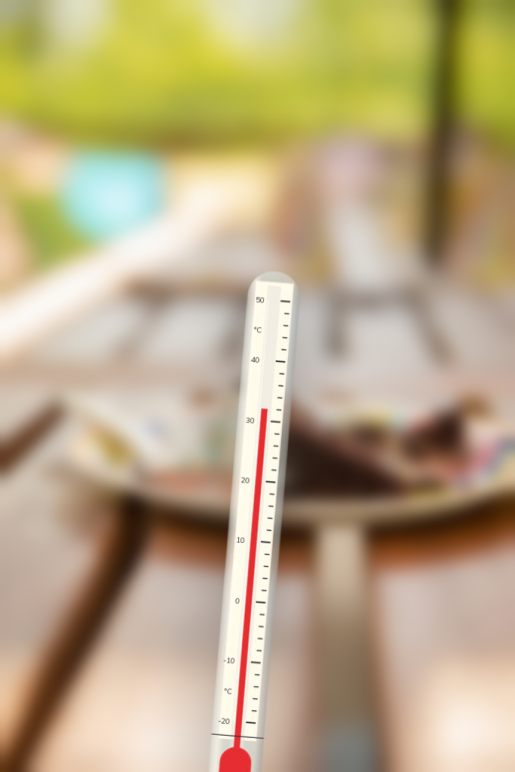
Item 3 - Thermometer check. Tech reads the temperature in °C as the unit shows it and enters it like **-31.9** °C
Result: **32** °C
